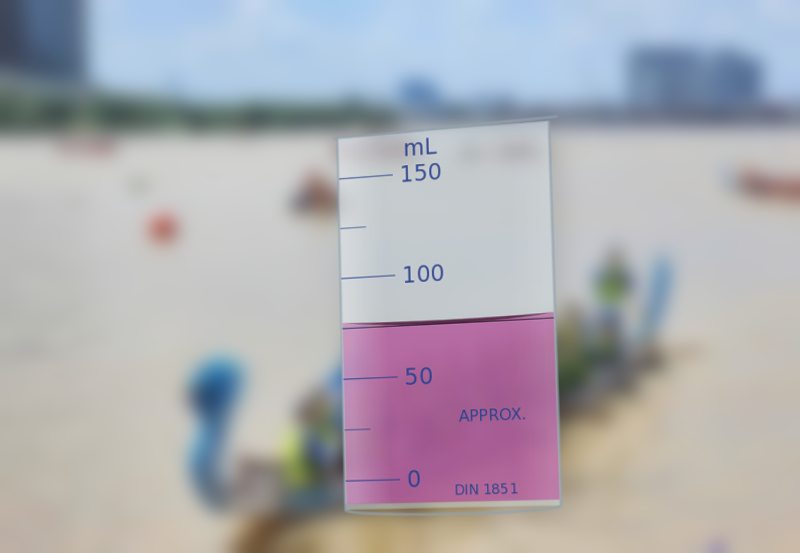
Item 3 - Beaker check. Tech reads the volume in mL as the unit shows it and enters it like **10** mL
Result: **75** mL
